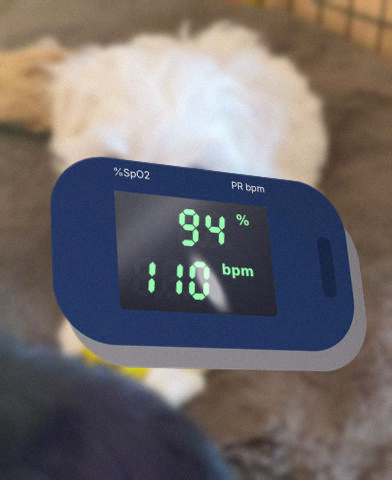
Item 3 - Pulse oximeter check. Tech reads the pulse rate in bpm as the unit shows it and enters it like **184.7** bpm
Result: **110** bpm
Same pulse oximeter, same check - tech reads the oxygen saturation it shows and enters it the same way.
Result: **94** %
